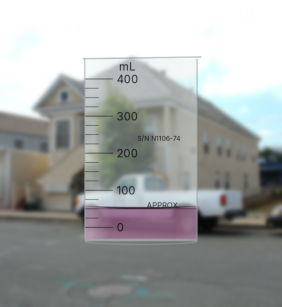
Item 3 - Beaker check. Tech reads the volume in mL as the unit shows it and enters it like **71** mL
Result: **50** mL
